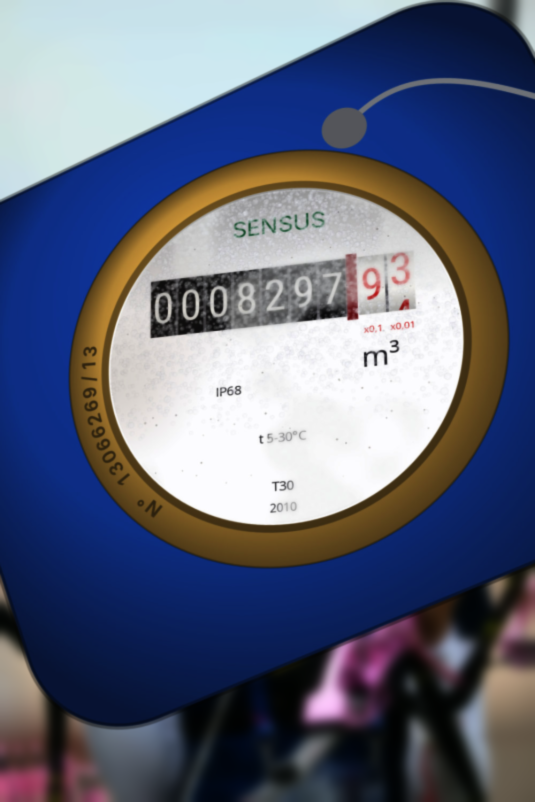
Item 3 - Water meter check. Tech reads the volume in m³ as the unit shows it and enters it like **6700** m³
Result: **8297.93** m³
